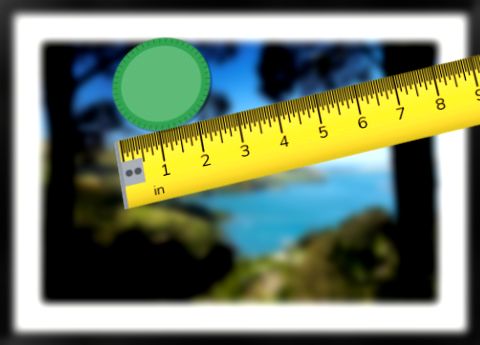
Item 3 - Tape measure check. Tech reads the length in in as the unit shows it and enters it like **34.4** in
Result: **2.5** in
